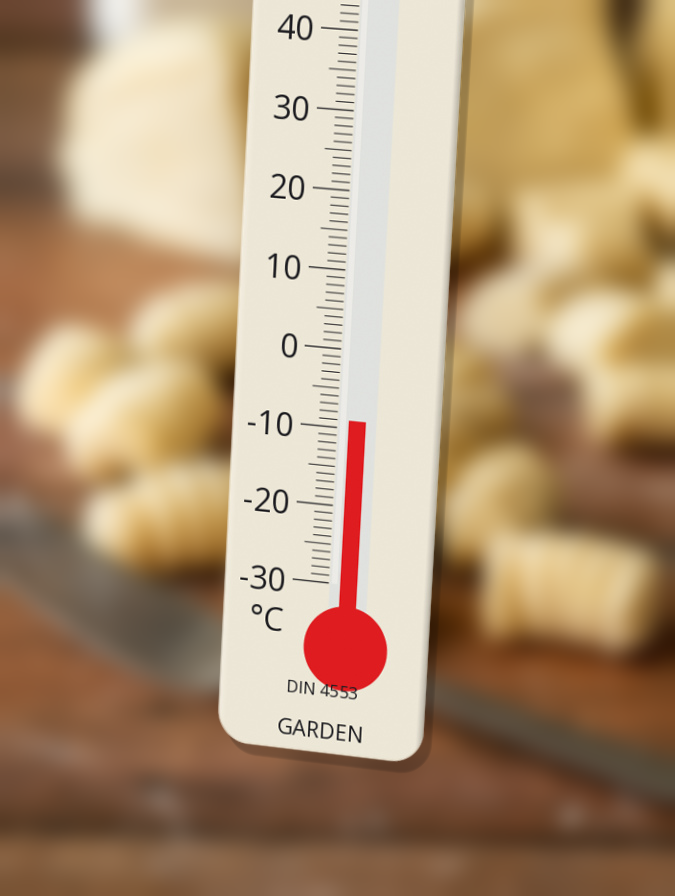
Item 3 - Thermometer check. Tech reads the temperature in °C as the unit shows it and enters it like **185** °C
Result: **-9** °C
